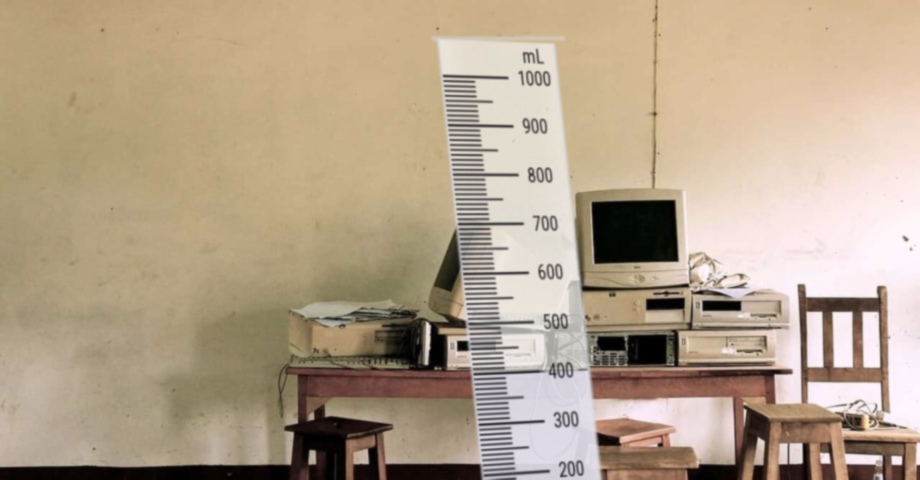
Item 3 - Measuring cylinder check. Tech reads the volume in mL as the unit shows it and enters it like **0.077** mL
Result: **400** mL
